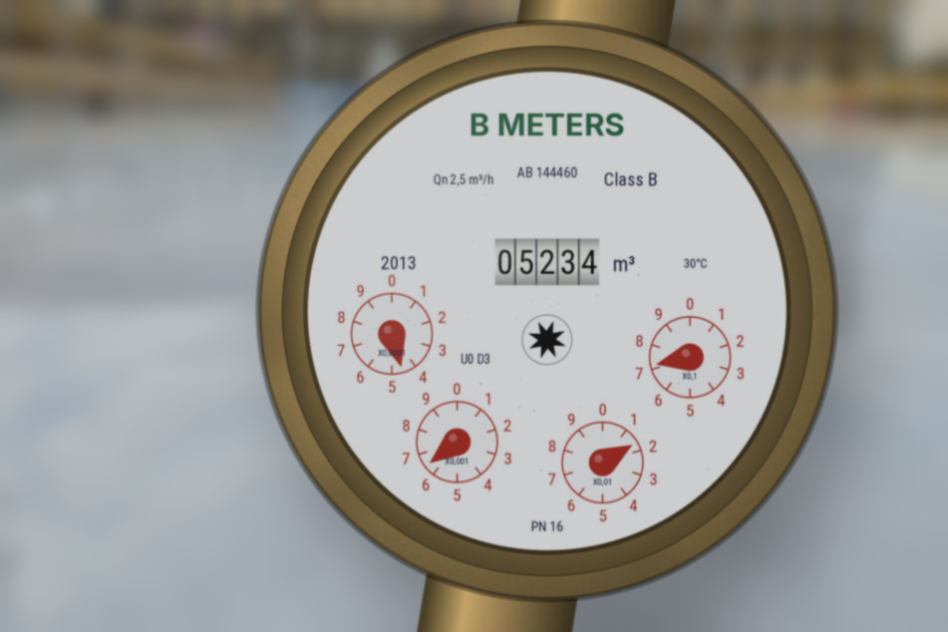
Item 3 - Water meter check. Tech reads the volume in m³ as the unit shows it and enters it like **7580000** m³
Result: **5234.7164** m³
